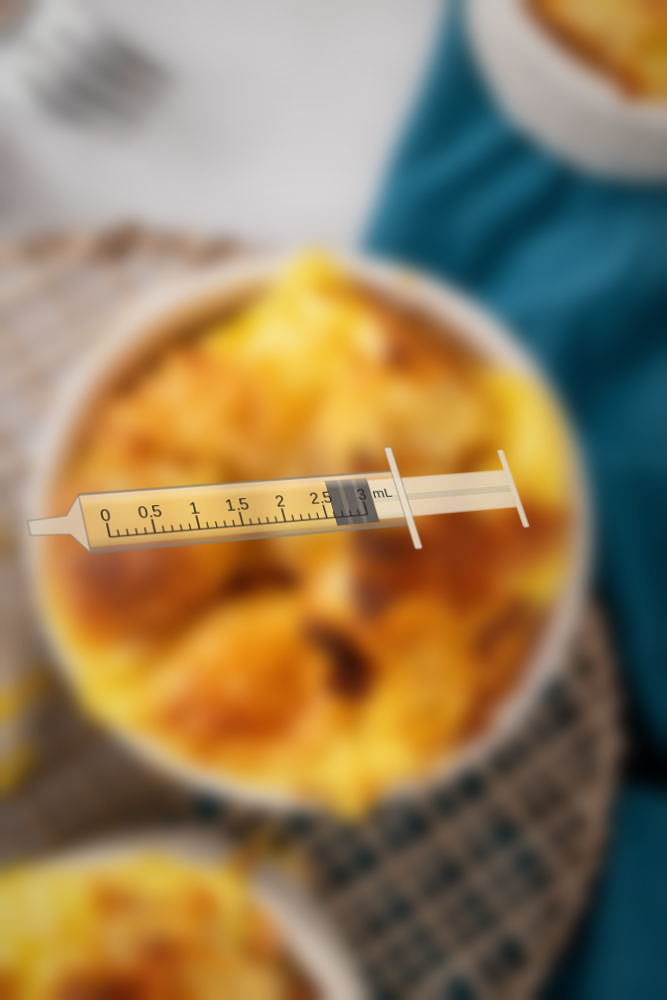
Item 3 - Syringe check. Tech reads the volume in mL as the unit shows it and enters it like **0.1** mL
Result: **2.6** mL
